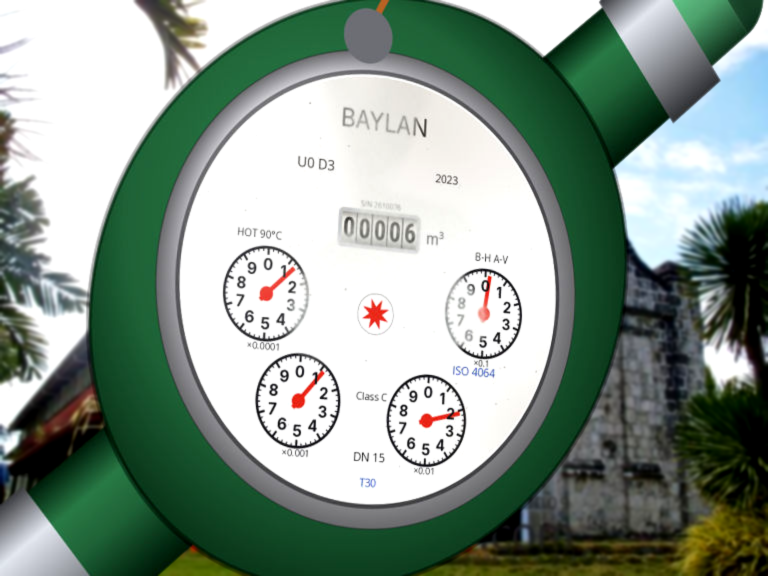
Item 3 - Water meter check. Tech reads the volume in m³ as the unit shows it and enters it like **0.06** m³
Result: **6.0211** m³
